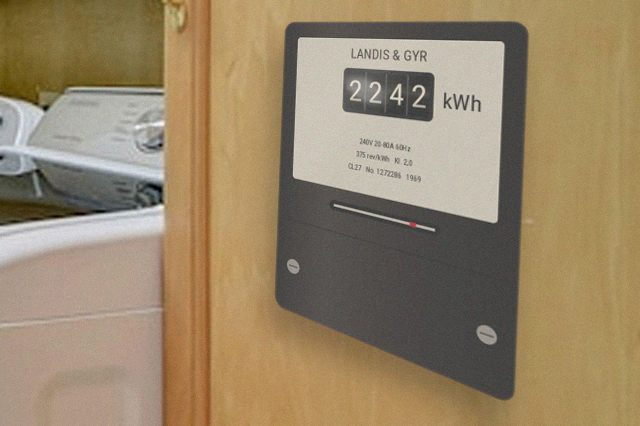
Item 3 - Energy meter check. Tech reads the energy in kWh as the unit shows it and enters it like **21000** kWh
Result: **2242** kWh
